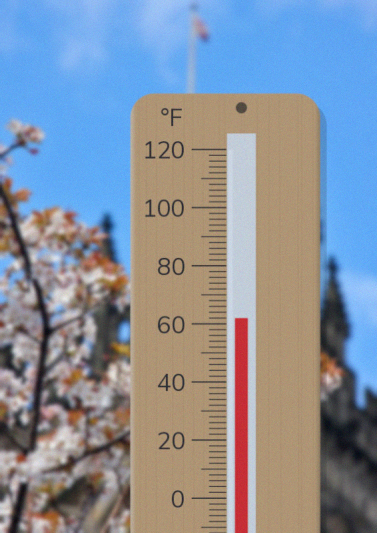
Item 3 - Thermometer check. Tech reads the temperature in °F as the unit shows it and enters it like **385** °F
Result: **62** °F
